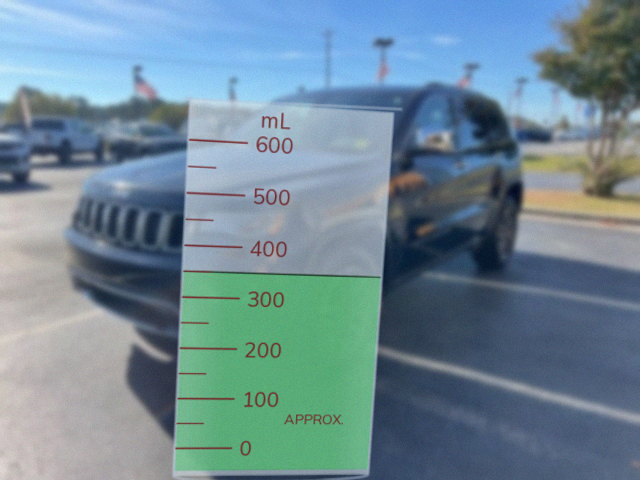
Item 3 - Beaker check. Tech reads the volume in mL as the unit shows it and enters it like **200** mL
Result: **350** mL
